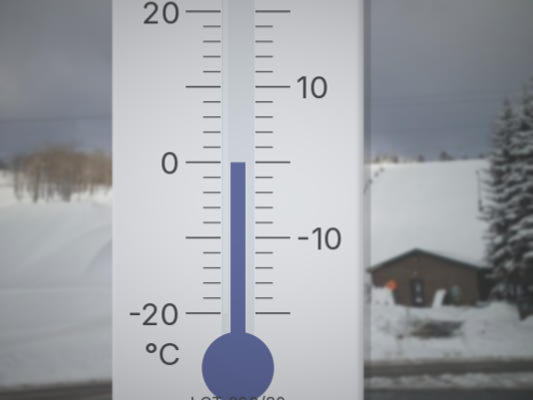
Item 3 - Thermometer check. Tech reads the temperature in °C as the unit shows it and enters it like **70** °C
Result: **0** °C
